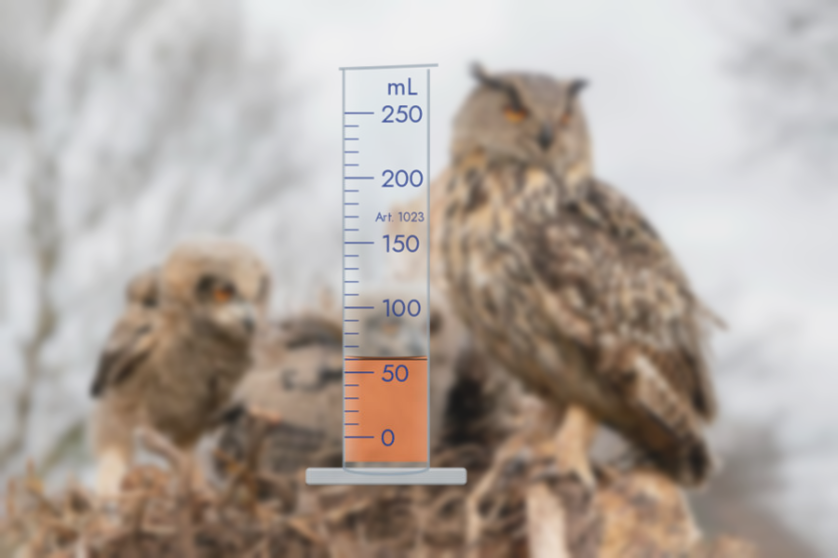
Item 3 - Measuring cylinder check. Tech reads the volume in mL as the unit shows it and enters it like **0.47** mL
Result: **60** mL
